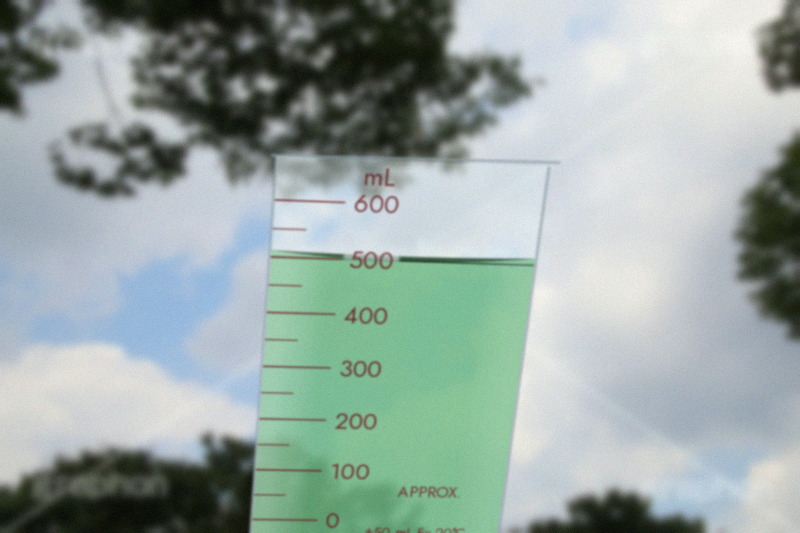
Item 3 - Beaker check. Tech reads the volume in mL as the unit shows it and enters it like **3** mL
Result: **500** mL
